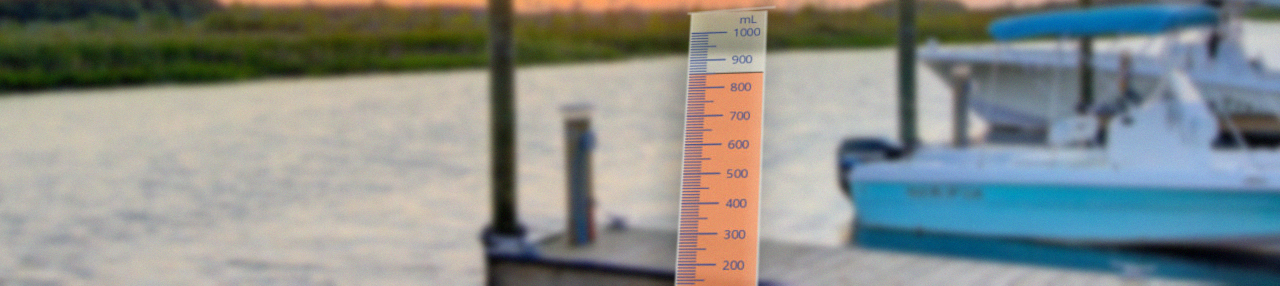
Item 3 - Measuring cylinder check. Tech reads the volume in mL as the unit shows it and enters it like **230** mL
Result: **850** mL
